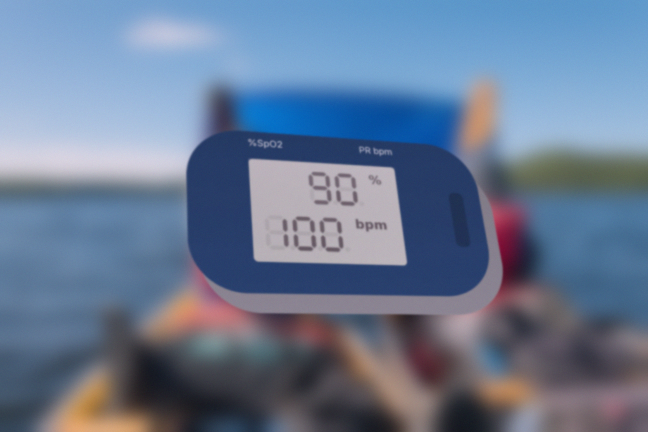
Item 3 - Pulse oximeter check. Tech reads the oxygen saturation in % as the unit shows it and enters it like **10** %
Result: **90** %
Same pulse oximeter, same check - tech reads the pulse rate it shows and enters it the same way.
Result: **100** bpm
